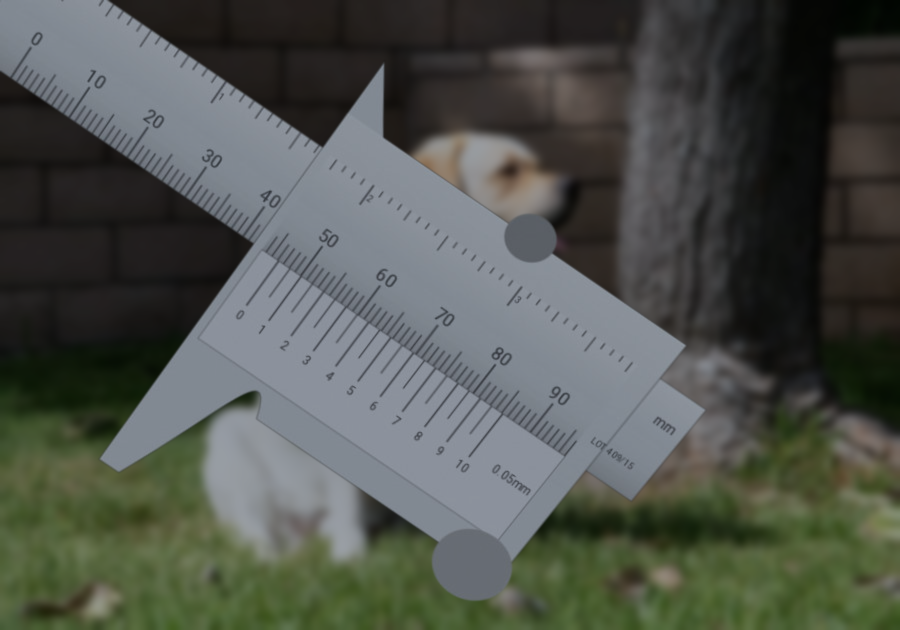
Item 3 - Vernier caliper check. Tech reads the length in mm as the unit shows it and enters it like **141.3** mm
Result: **46.2** mm
